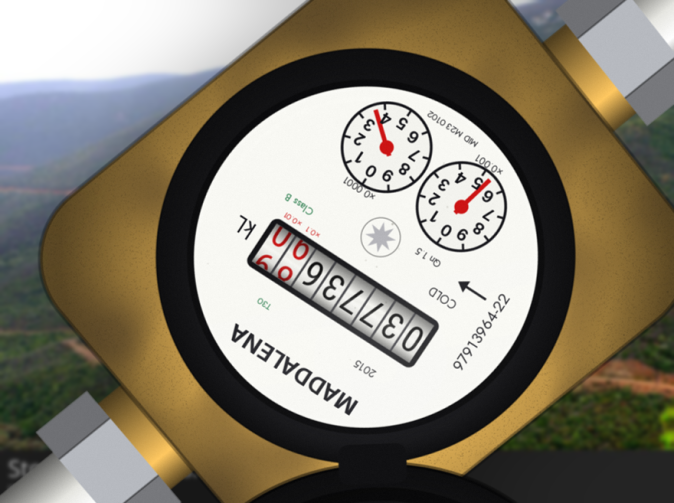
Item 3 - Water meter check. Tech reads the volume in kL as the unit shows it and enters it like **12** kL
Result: **37736.8953** kL
